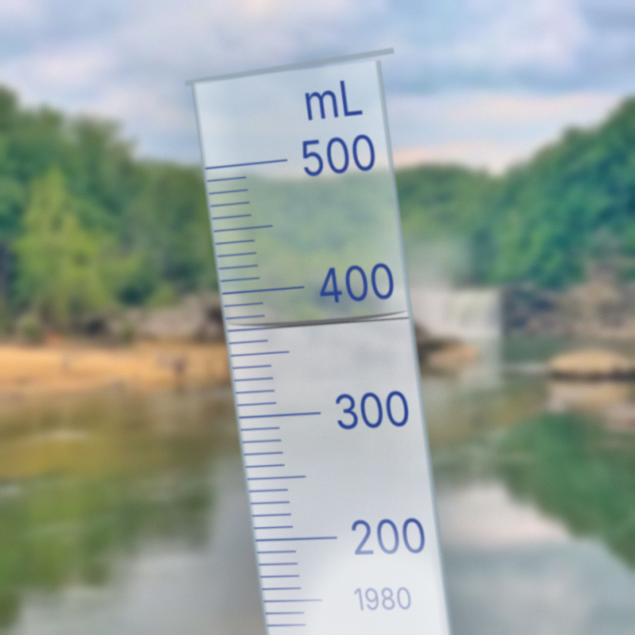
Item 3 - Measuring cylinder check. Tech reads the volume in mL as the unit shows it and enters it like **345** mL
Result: **370** mL
